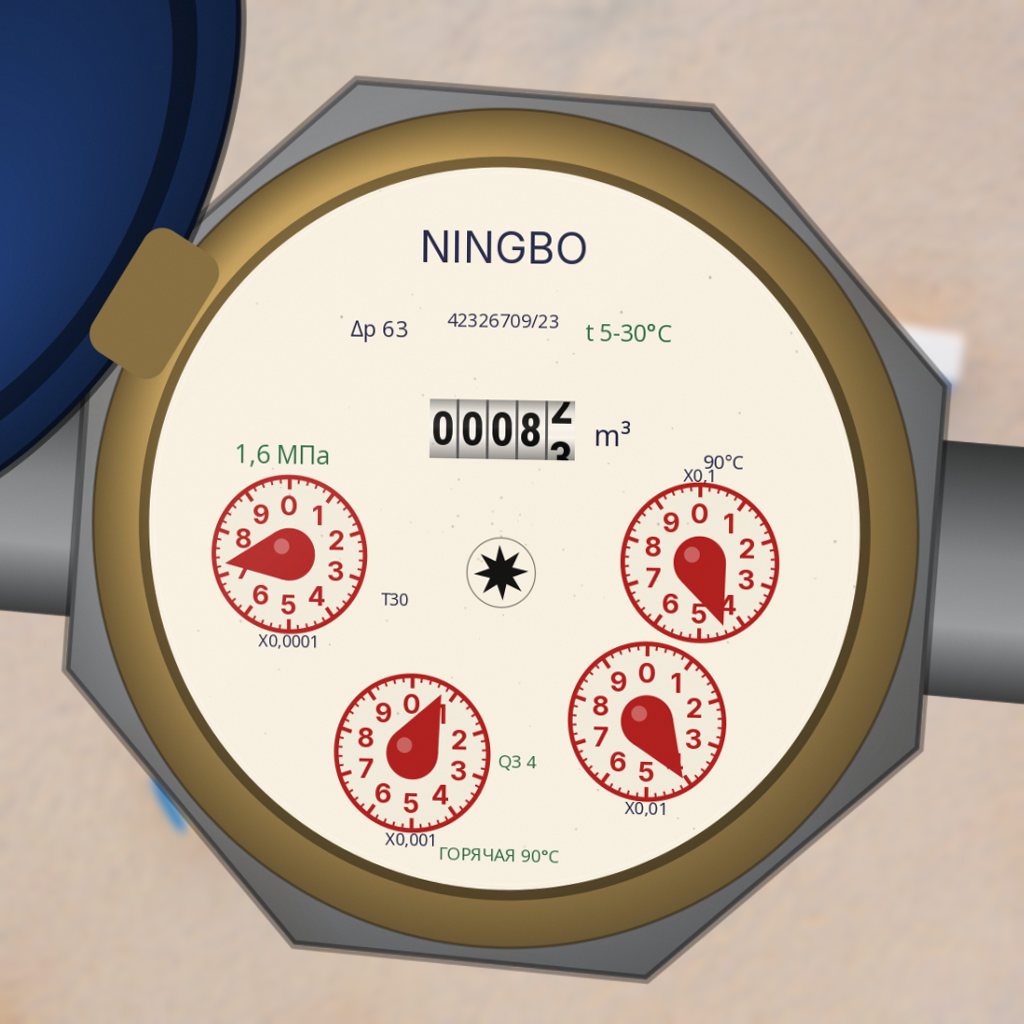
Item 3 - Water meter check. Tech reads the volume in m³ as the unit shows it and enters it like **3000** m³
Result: **82.4407** m³
